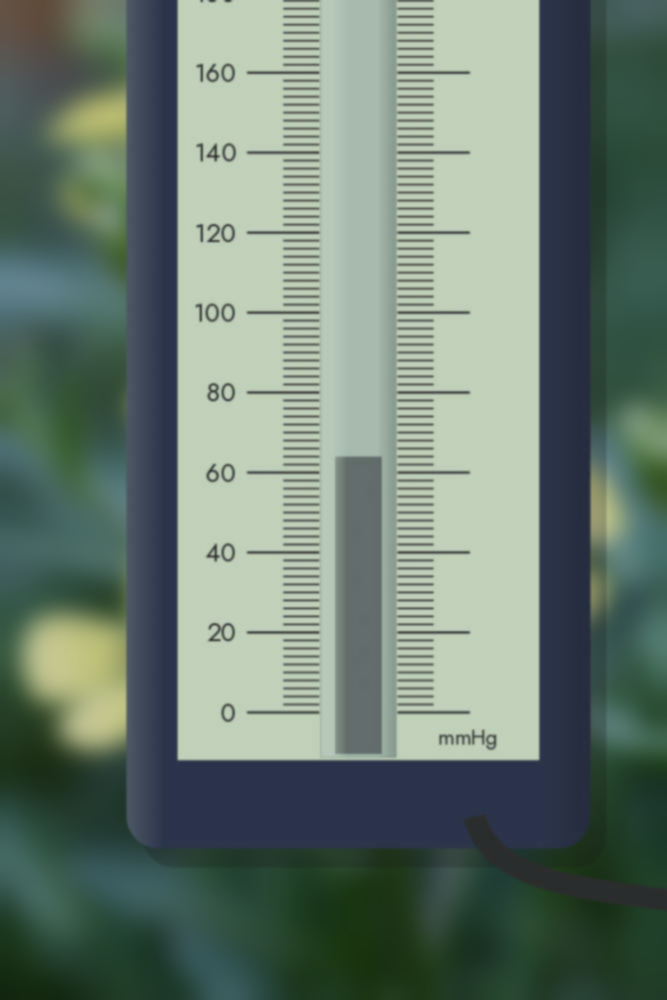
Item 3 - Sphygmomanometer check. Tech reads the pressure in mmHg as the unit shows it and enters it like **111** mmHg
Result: **64** mmHg
